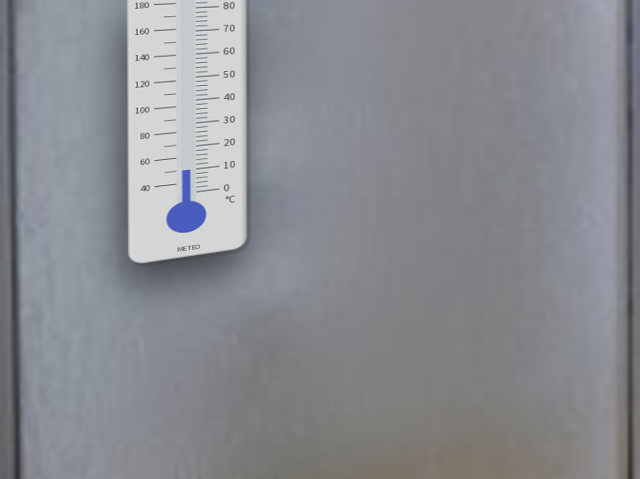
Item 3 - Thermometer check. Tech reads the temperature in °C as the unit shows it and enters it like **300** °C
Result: **10** °C
